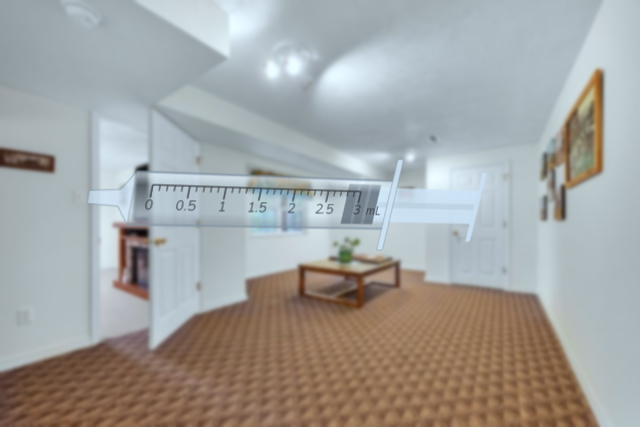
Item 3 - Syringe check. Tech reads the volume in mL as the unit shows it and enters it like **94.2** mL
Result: **2.8** mL
